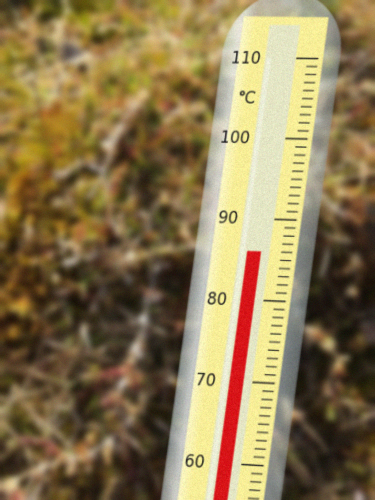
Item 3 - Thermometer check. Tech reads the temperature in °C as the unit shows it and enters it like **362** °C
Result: **86** °C
